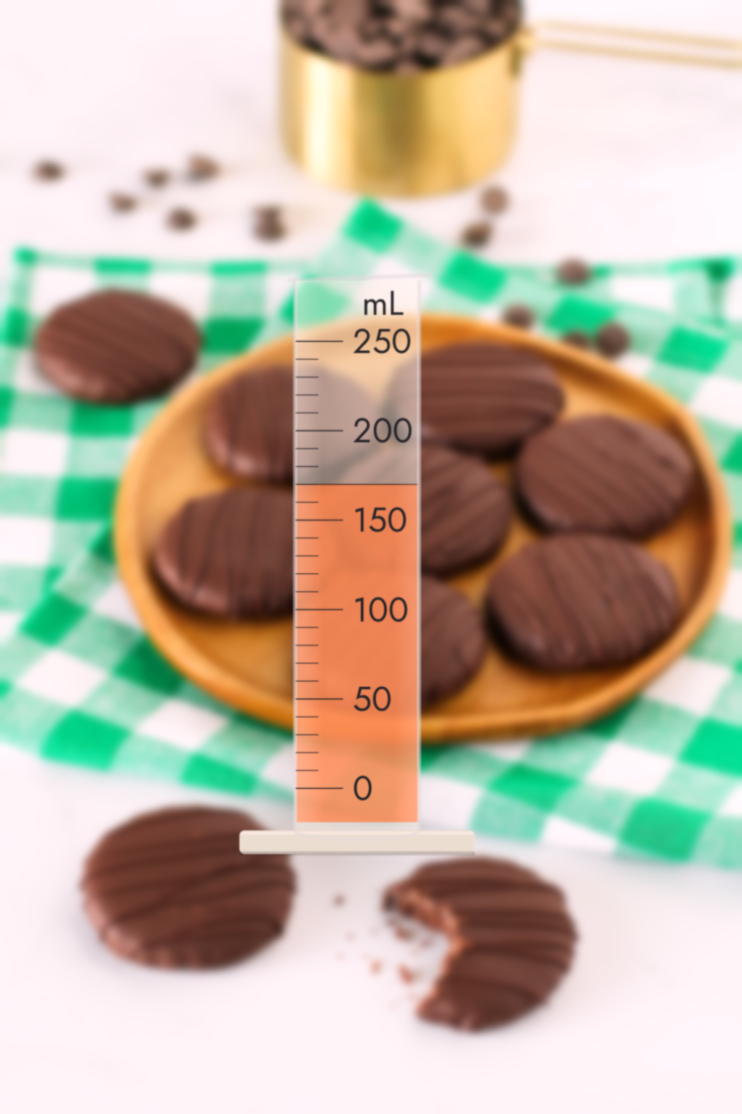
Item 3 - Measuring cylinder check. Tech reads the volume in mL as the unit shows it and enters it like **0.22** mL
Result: **170** mL
